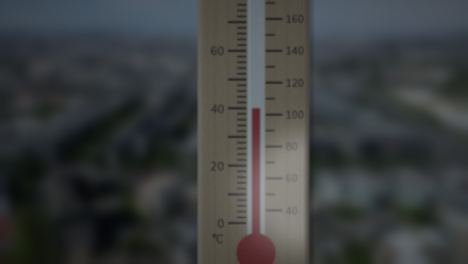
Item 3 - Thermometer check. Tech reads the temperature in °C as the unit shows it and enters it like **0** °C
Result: **40** °C
